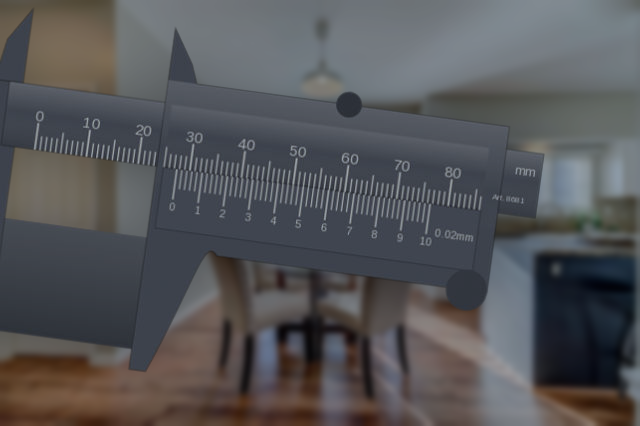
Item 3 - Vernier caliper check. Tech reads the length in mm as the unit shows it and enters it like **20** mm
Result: **27.5** mm
